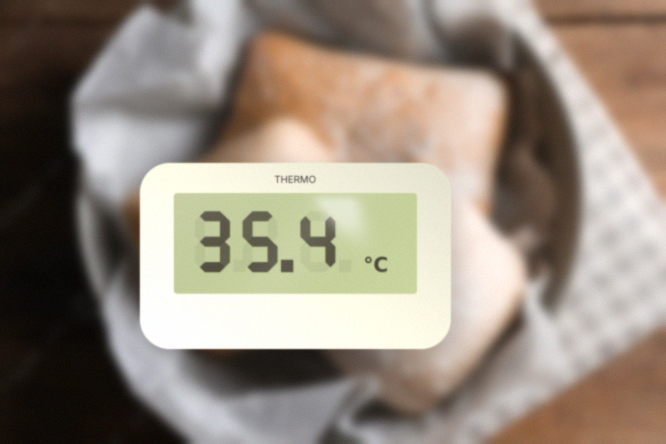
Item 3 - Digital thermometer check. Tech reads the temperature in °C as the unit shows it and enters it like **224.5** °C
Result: **35.4** °C
